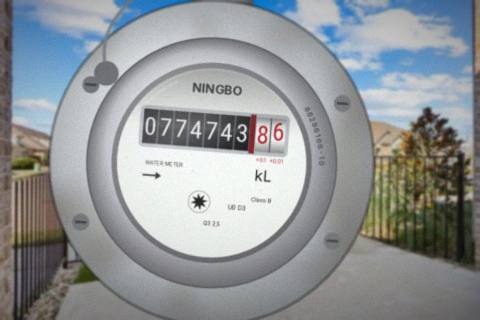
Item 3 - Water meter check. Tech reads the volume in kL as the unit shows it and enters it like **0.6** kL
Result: **774743.86** kL
